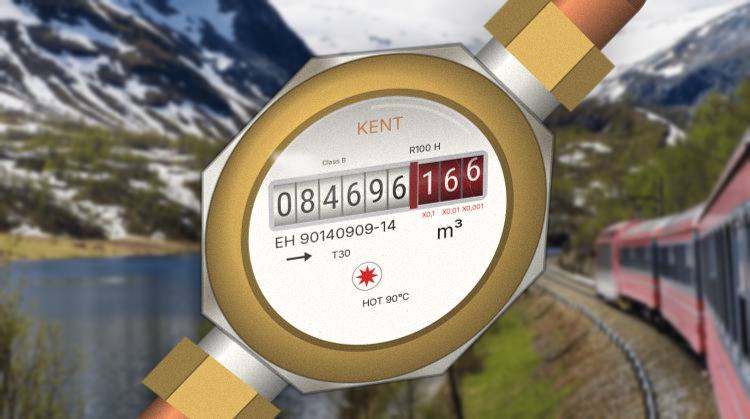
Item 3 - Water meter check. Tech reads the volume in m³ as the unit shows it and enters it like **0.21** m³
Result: **84696.166** m³
